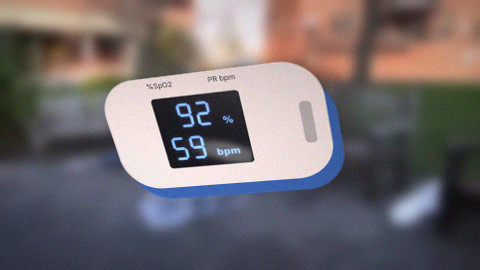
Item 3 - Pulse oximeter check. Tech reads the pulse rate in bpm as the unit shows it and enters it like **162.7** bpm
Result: **59** bpm
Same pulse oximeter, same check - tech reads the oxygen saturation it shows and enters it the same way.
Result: **92** %
